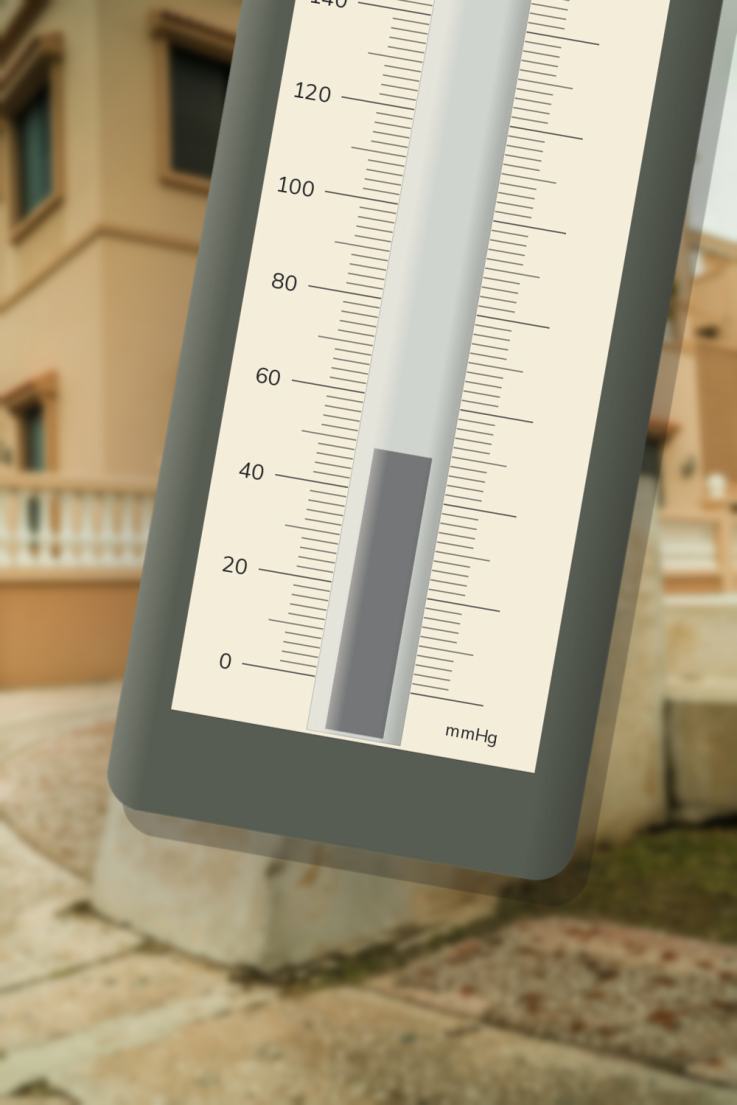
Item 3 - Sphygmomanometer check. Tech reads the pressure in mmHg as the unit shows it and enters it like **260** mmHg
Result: **49** mmHg
